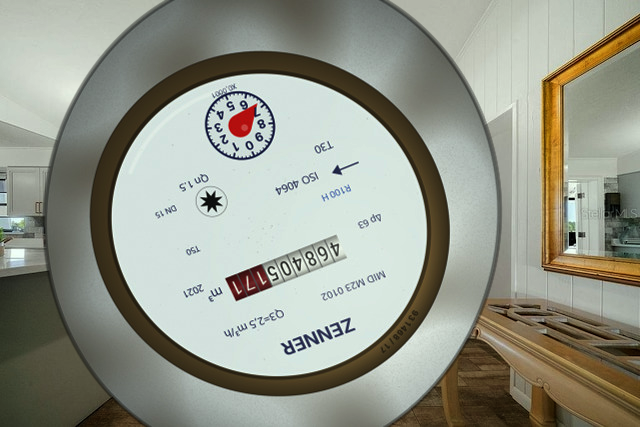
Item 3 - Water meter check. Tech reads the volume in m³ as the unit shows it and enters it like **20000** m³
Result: **468405.1716** m³
